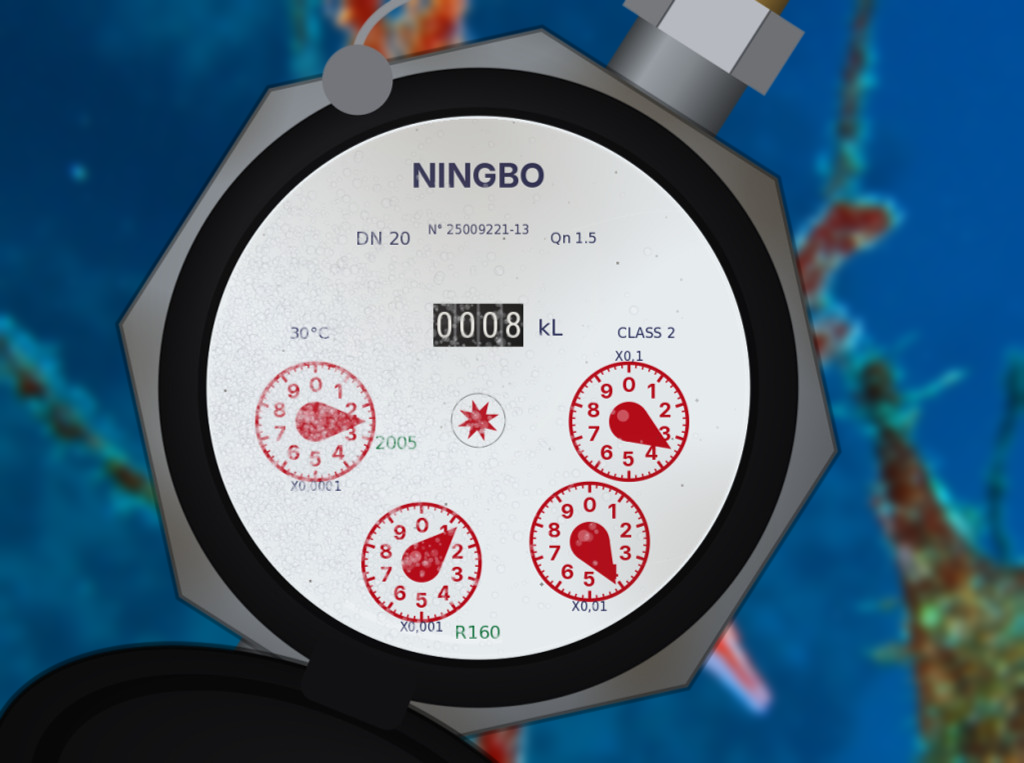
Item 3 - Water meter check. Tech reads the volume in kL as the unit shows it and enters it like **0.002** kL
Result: **8.3412** kL
